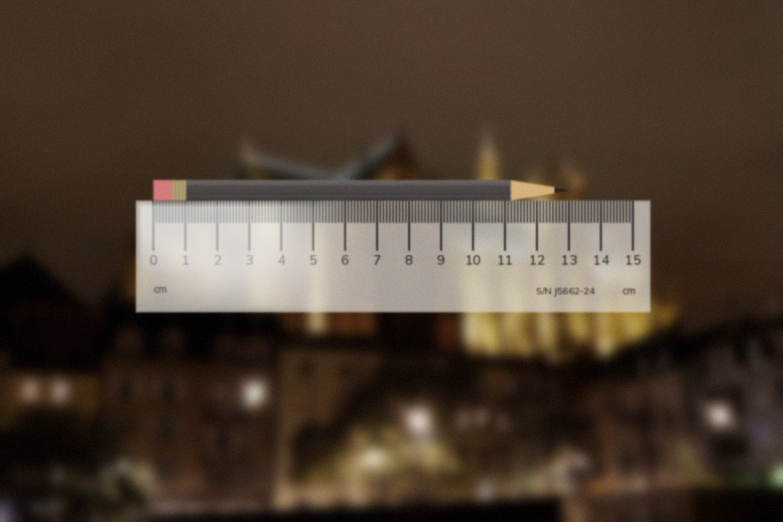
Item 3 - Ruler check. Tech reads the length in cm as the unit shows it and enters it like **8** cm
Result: **13** cm
